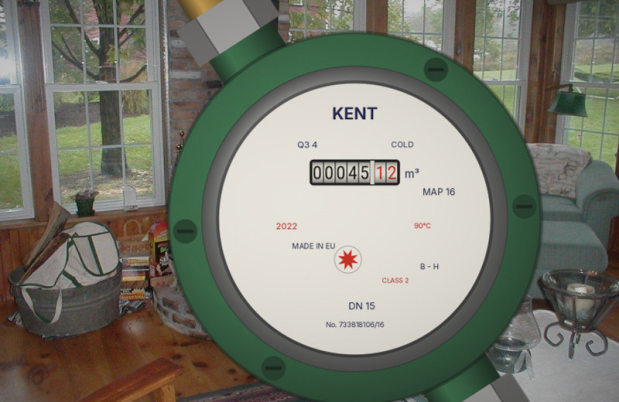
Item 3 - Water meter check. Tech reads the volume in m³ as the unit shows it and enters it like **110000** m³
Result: **45.12** m³
